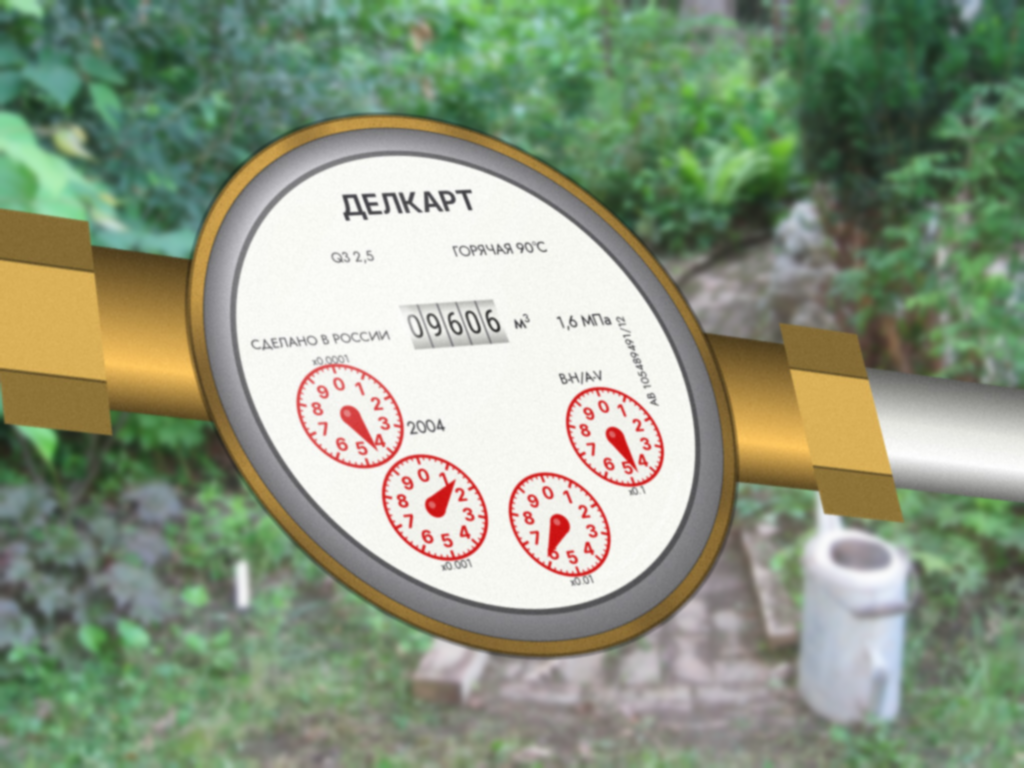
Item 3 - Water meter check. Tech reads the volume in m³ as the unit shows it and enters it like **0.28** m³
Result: **9606.4614** m³
